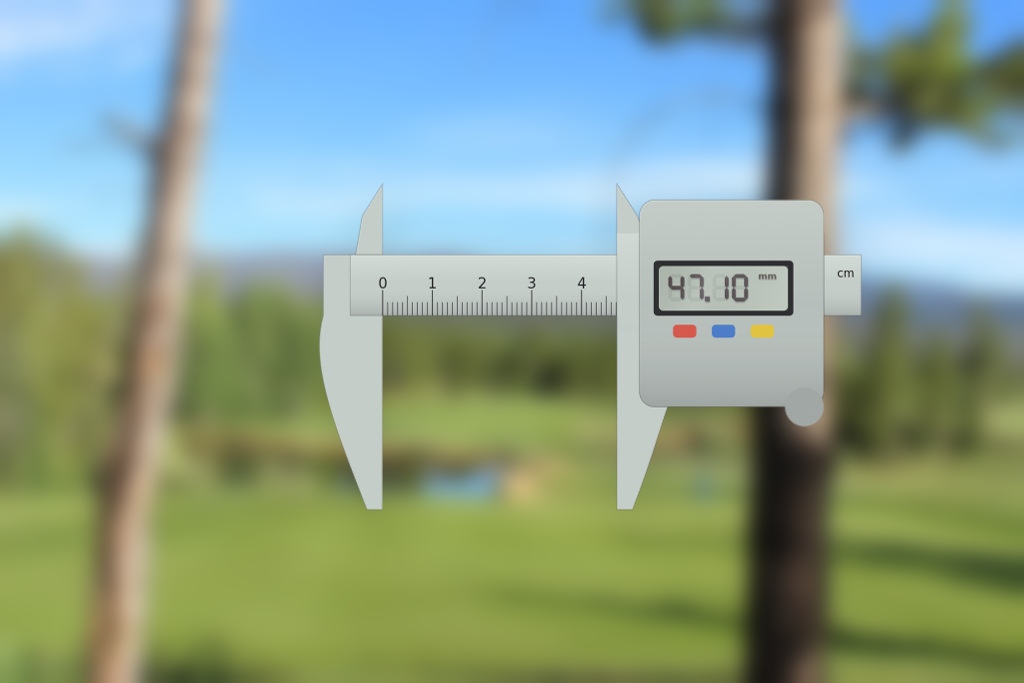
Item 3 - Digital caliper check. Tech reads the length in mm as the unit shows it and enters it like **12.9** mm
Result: **47.10** mm
